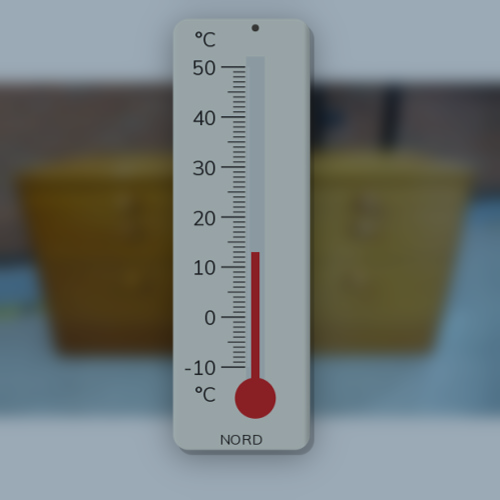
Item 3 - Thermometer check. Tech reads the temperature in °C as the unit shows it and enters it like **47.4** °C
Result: **13** °C
